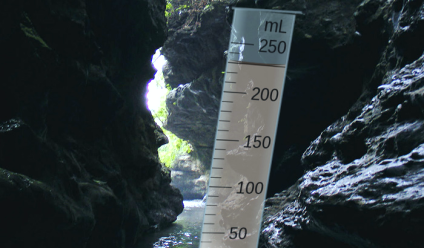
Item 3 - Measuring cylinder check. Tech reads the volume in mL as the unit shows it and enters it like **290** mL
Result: **230** mL
